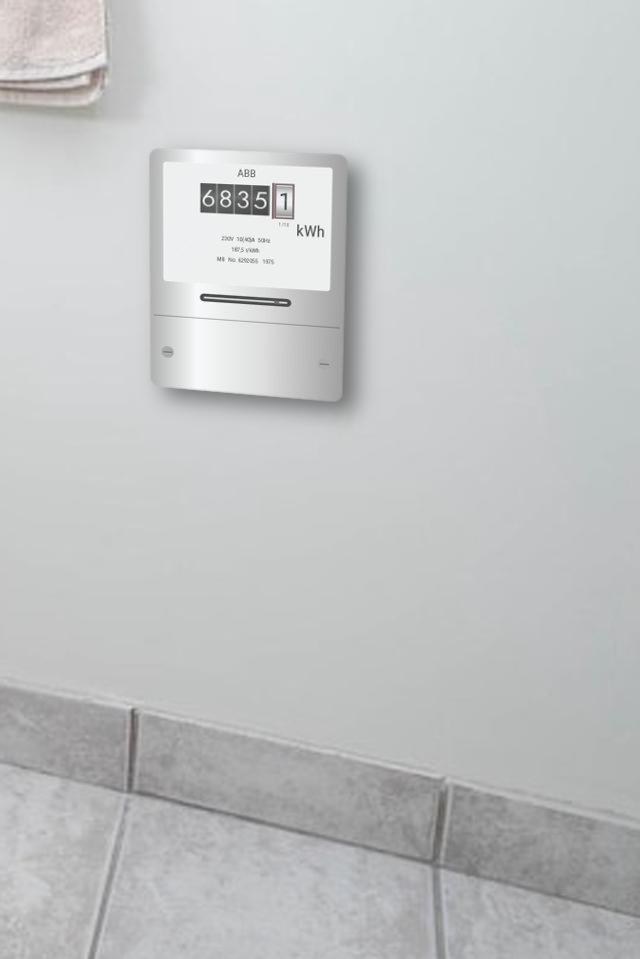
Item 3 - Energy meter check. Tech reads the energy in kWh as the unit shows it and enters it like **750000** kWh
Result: **6835.1** kWh
